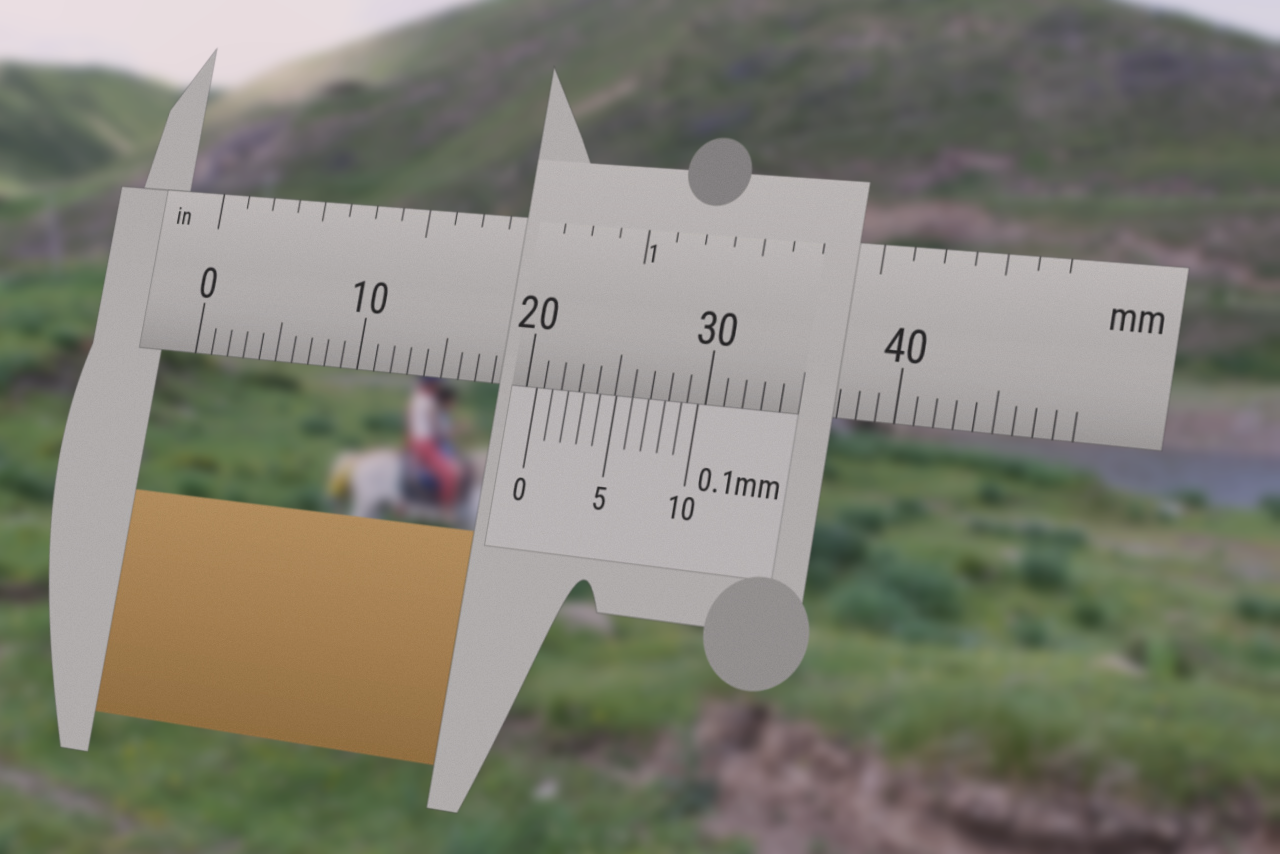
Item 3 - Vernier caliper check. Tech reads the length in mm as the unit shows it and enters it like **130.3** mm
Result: **20.6** mm
